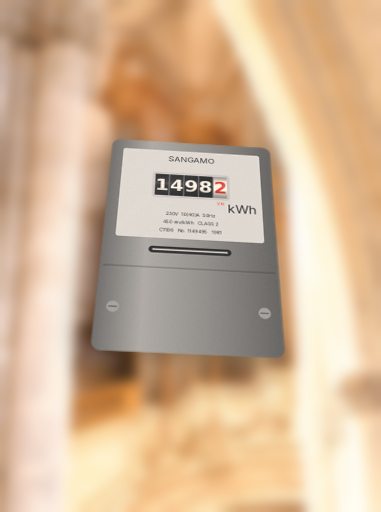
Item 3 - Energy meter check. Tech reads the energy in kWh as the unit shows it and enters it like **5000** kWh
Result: **1498.2** kWh
